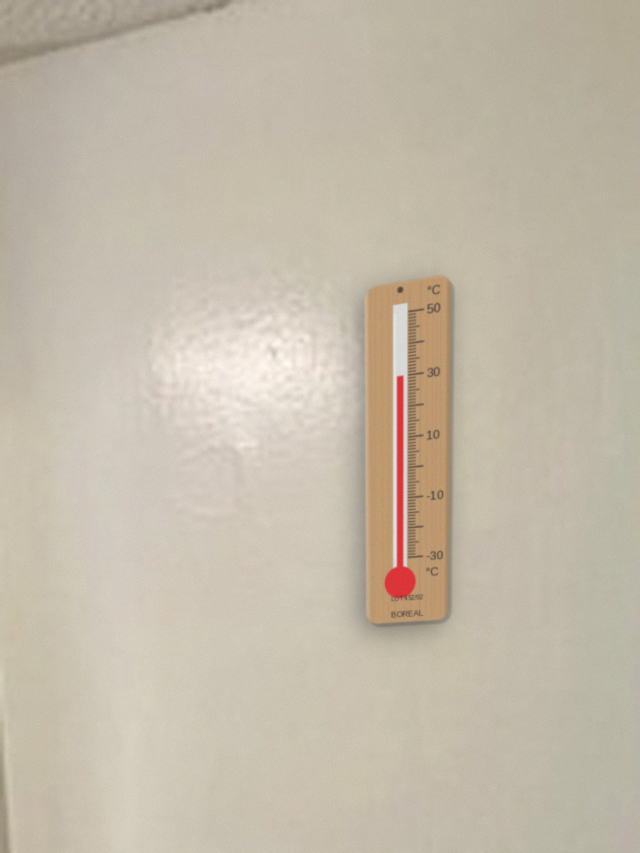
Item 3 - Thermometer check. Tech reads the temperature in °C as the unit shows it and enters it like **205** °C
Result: **30** °C
